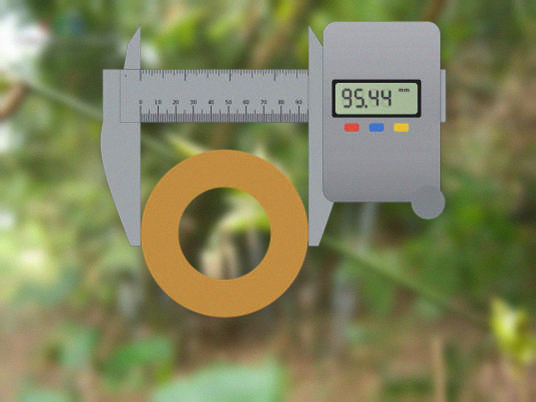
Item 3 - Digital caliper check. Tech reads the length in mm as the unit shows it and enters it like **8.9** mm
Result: **95.44** mm
